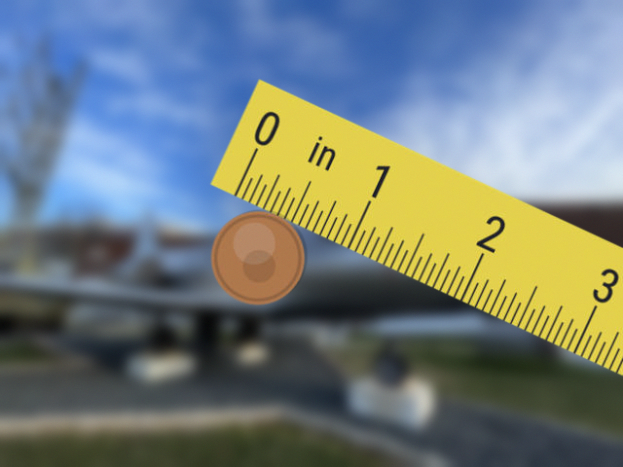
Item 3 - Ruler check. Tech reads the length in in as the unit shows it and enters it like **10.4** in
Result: **0.75** in
